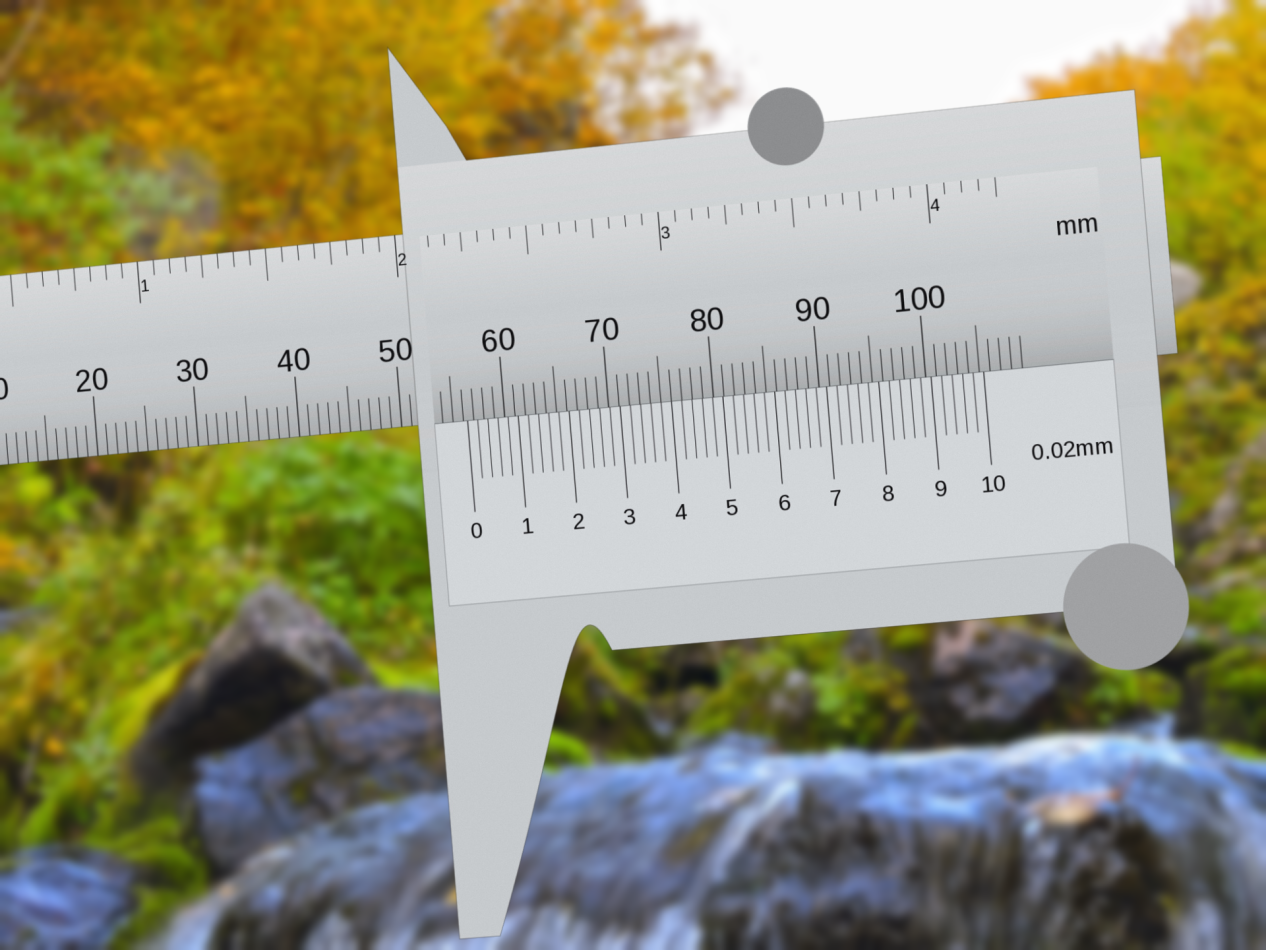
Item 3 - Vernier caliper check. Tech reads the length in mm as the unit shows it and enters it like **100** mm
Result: **56.4** mm
